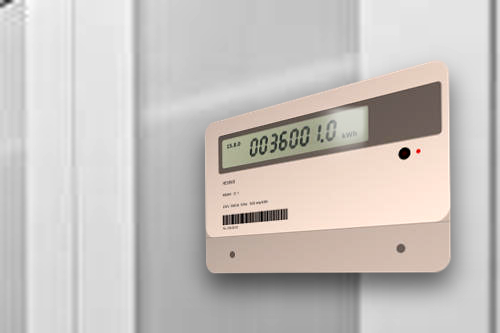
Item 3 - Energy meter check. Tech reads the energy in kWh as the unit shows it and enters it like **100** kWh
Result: **36001.0** kWh
